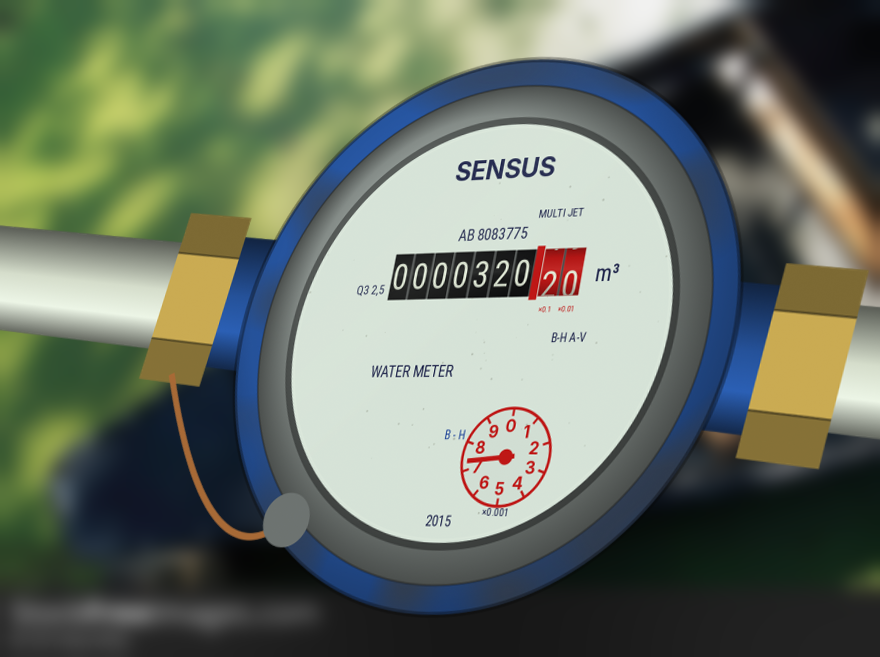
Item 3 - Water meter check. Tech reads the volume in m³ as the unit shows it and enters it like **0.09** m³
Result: **320.197** m³
